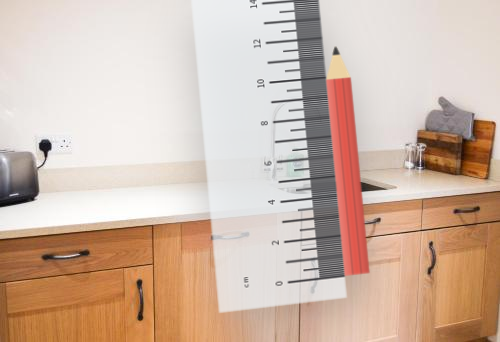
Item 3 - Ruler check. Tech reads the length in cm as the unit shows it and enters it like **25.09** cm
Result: **11.5** cm
